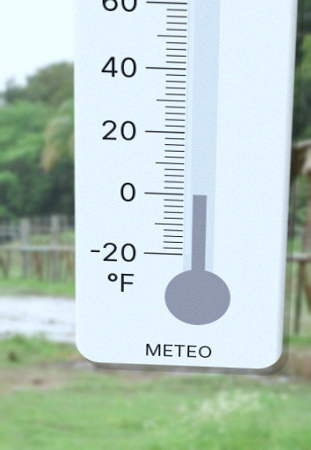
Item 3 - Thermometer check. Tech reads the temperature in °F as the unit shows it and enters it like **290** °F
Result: **0** °F
